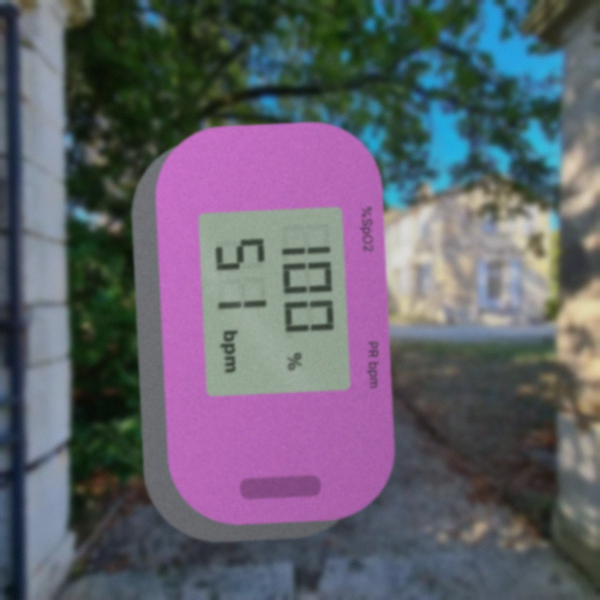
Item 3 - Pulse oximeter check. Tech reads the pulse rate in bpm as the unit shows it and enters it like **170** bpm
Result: **51** bpm
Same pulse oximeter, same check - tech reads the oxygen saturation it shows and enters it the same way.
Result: **100** %
